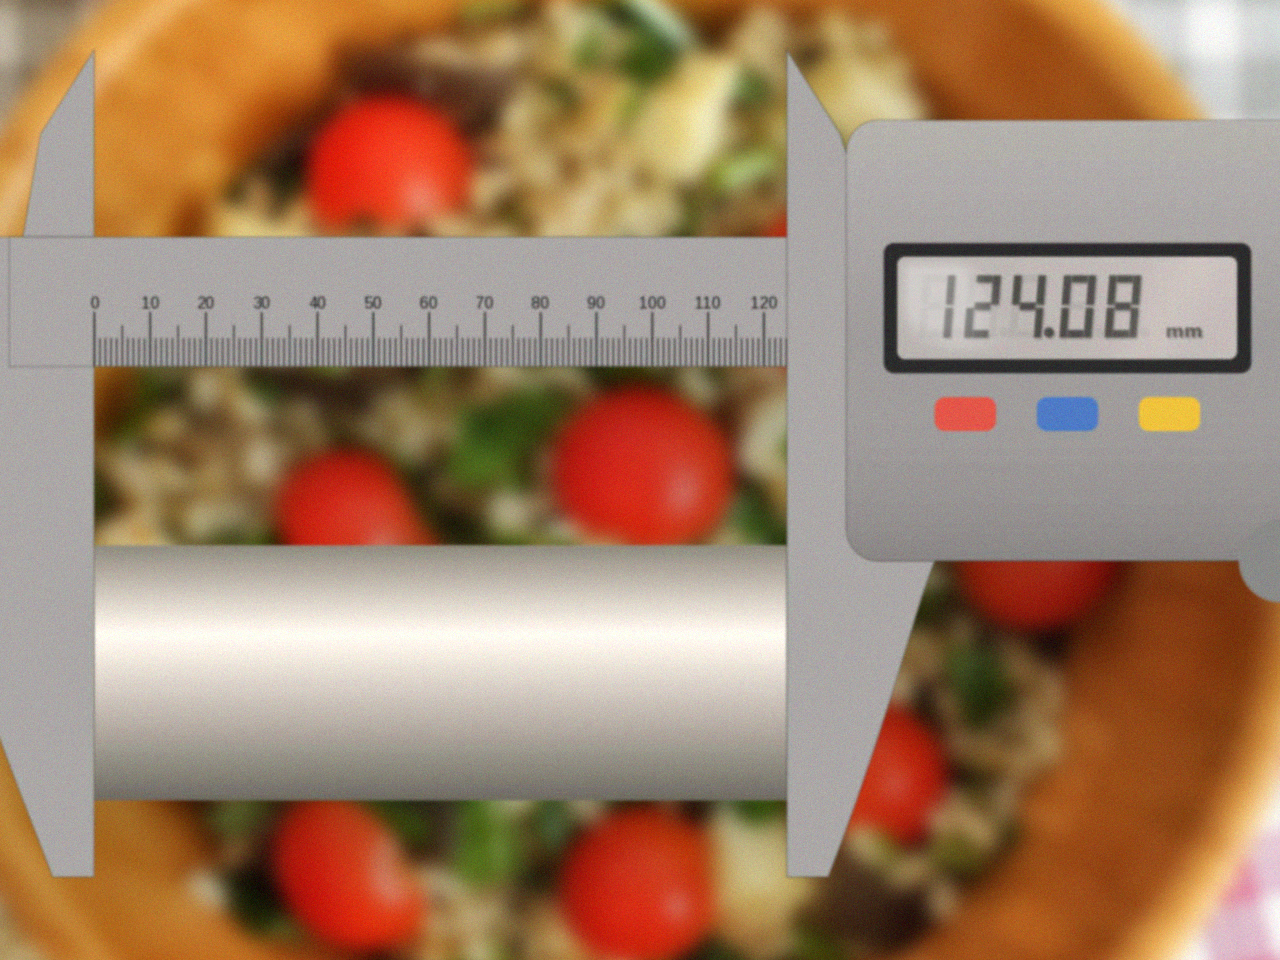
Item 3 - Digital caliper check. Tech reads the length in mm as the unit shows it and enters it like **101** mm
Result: **124.08** mm
